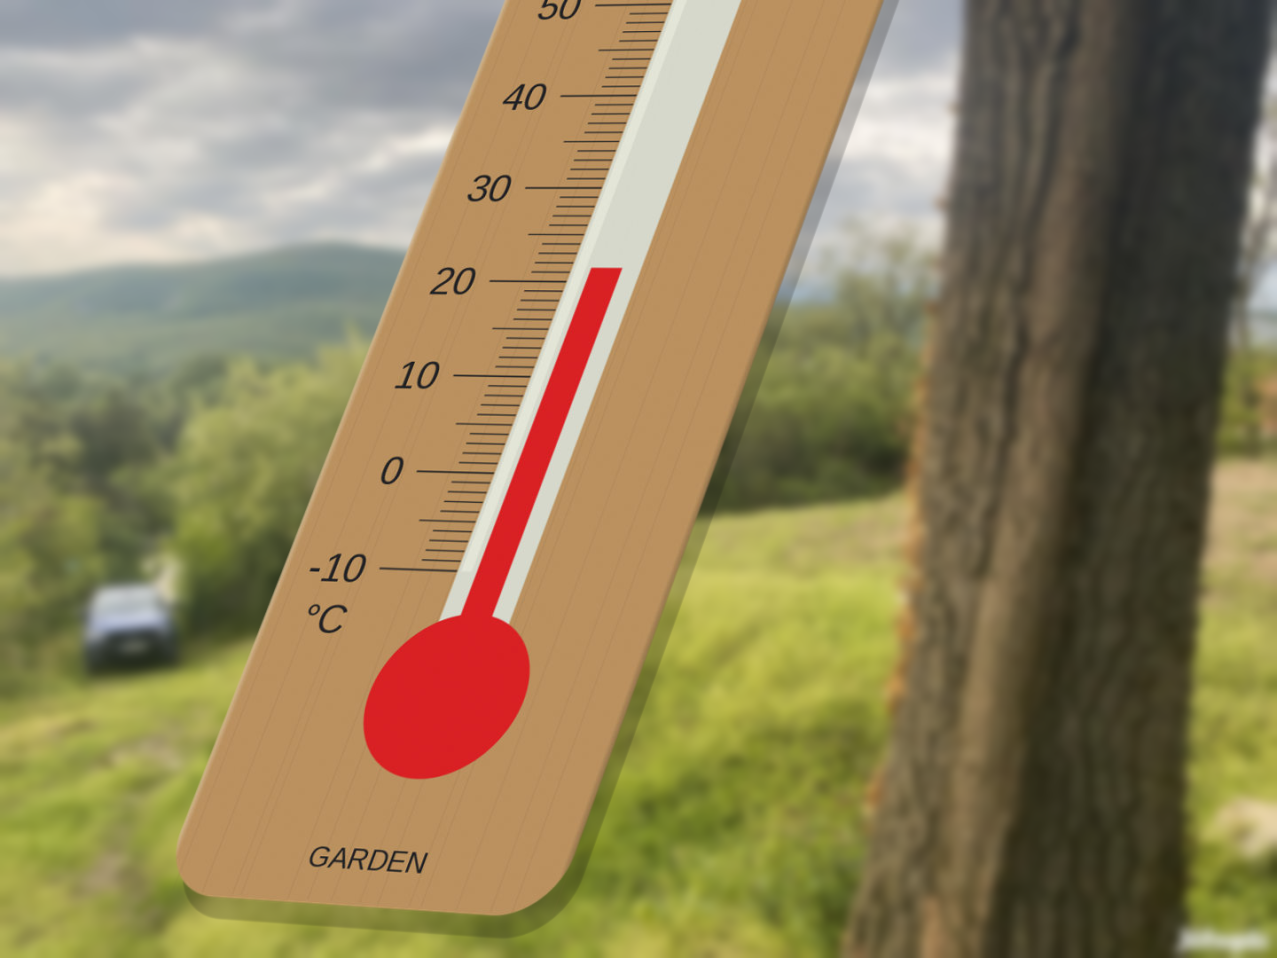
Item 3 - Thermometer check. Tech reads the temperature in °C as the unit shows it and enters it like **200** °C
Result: **21.5** °C
